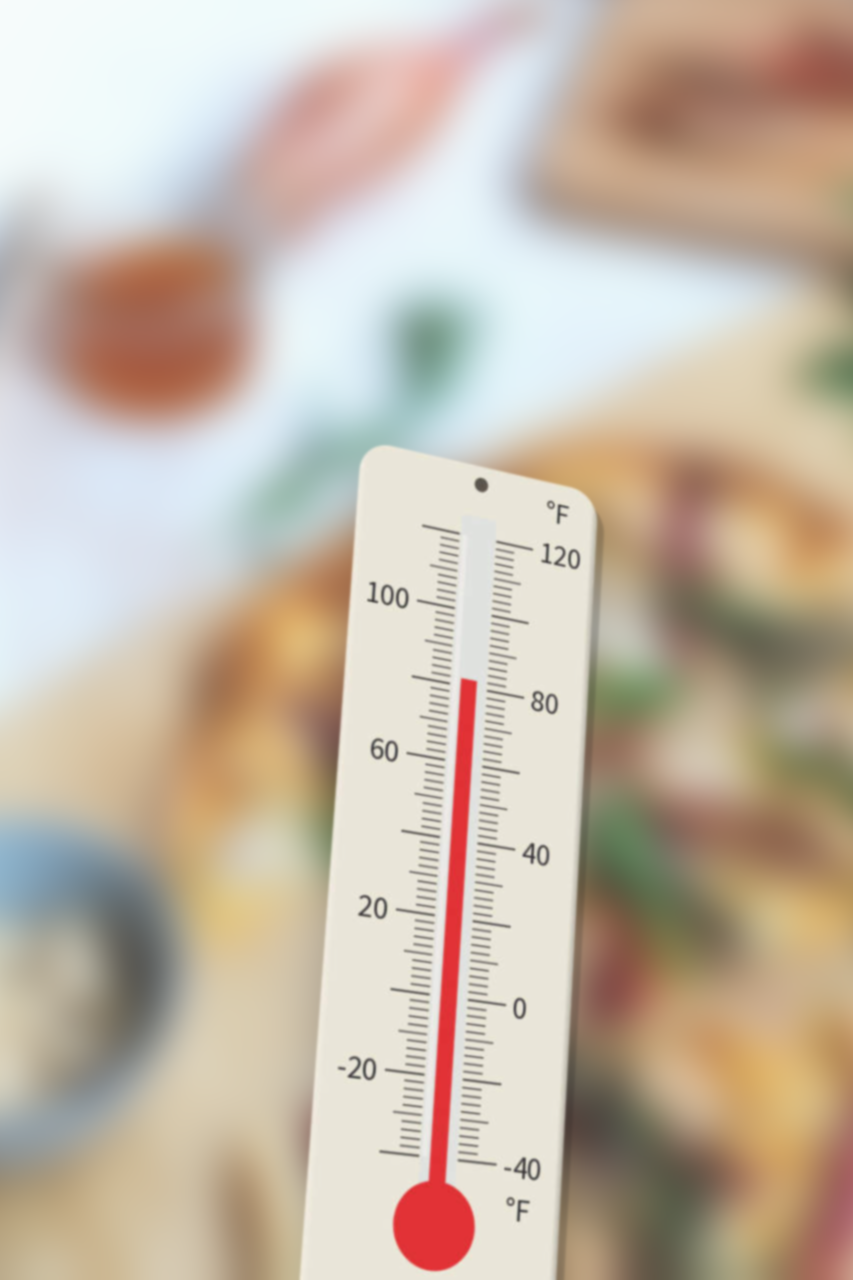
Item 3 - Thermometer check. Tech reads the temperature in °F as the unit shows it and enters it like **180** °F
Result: **82** °F
